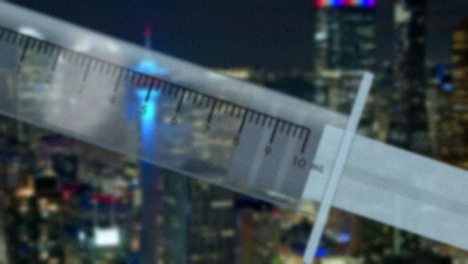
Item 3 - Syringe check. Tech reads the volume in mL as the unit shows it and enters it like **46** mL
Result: **8** mL
